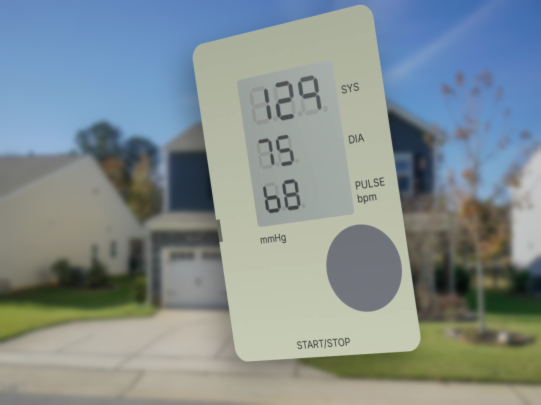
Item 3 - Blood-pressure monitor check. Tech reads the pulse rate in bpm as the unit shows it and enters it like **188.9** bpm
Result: **68** bpm
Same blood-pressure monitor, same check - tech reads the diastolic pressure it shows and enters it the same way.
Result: **75** mmHg
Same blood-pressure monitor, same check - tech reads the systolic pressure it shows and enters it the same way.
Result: **129** mmHg
